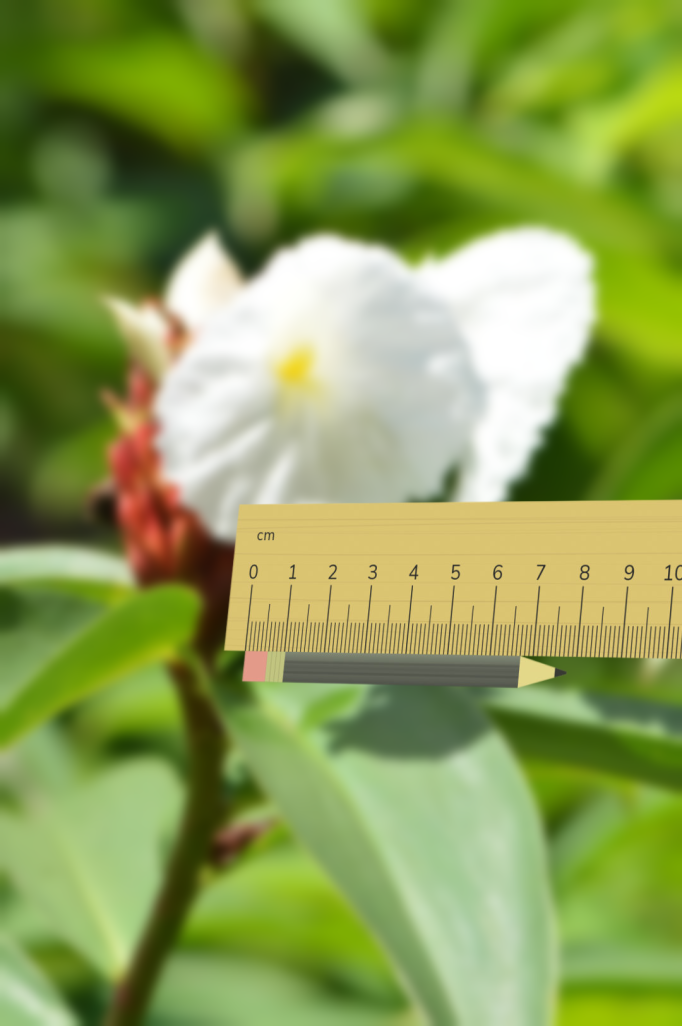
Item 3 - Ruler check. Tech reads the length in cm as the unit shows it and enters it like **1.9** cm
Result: **7.8** cm
